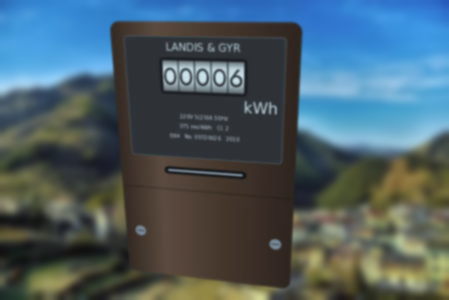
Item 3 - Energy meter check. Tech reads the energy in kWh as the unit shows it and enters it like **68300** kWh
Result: **6** kWh
